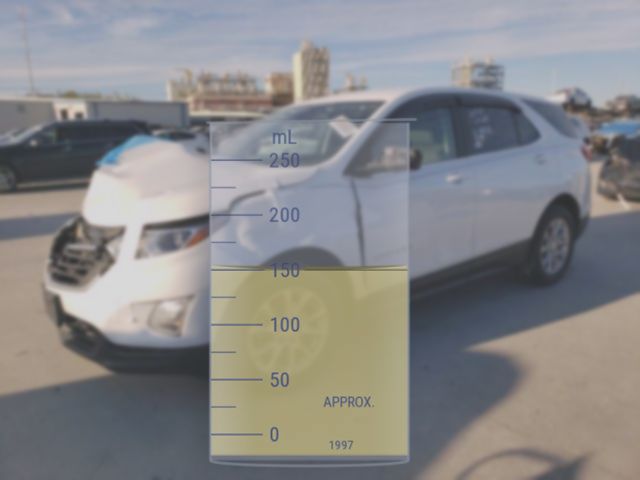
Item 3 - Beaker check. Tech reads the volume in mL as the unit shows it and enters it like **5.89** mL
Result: **150** mL
